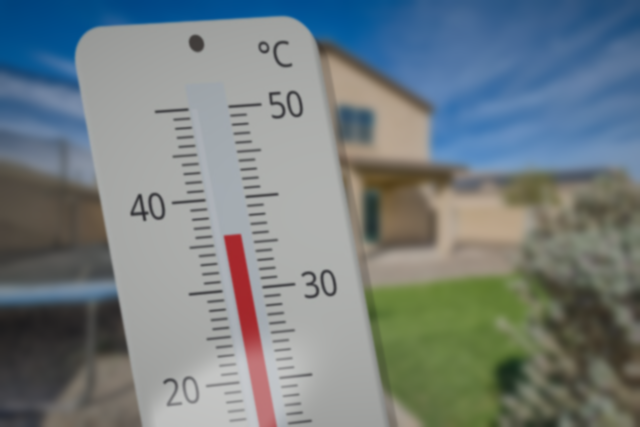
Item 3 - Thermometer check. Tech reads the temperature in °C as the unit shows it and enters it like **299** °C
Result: **36** °C
